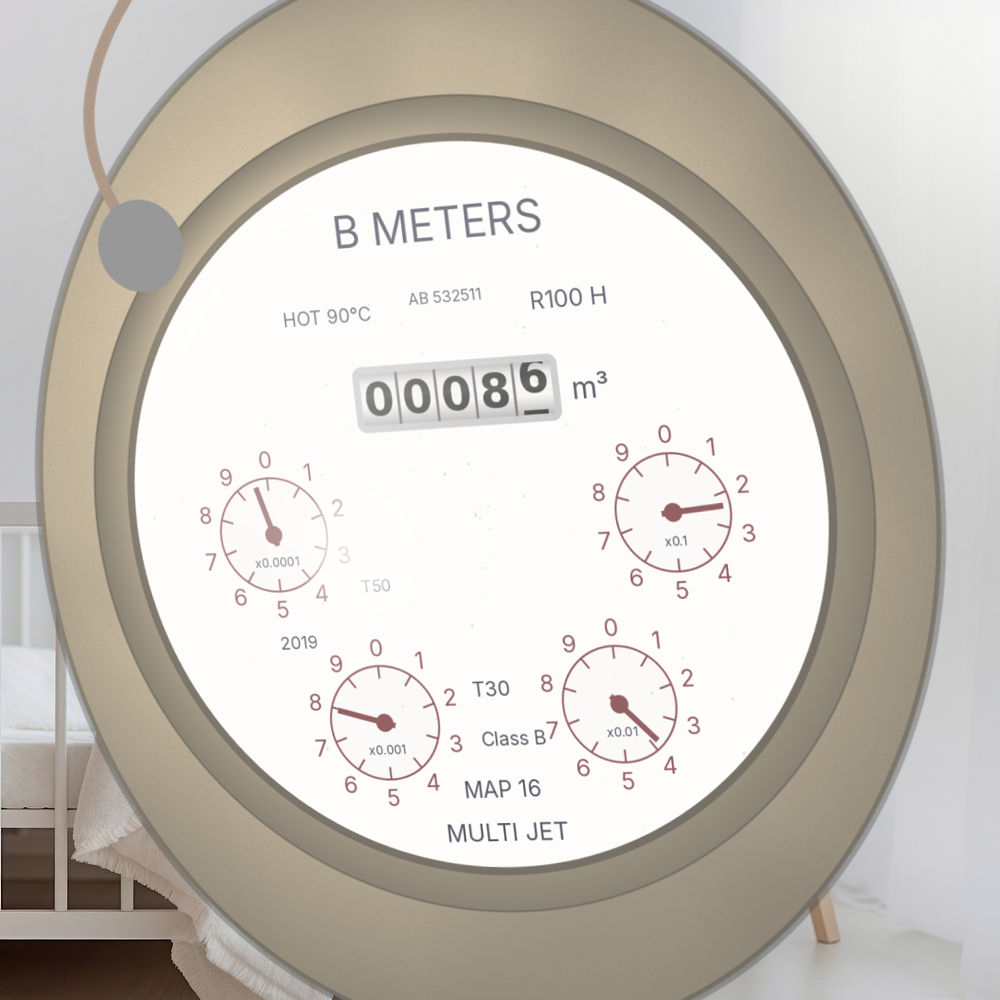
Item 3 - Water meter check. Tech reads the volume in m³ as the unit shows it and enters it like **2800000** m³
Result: **86.2379** m³
